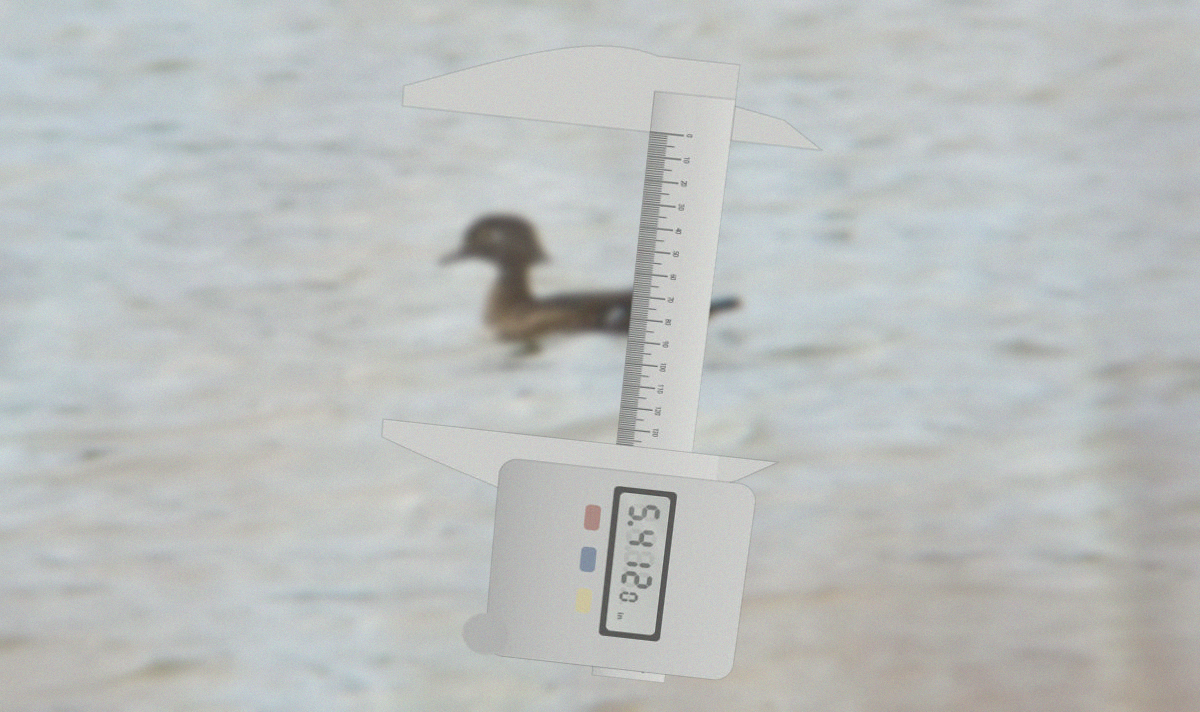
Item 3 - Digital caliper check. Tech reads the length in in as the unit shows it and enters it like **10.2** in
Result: **5.4120** in
